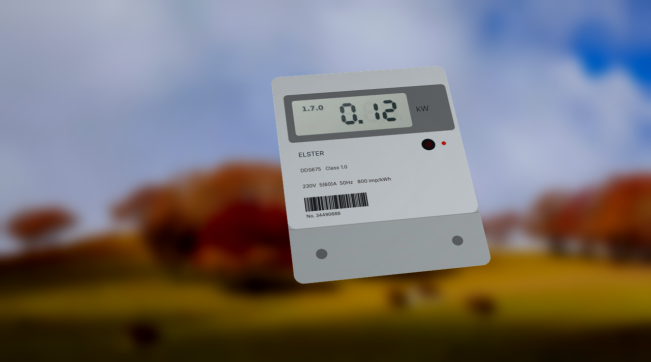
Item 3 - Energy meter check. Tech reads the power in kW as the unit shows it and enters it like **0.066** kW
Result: **0.12** kW
